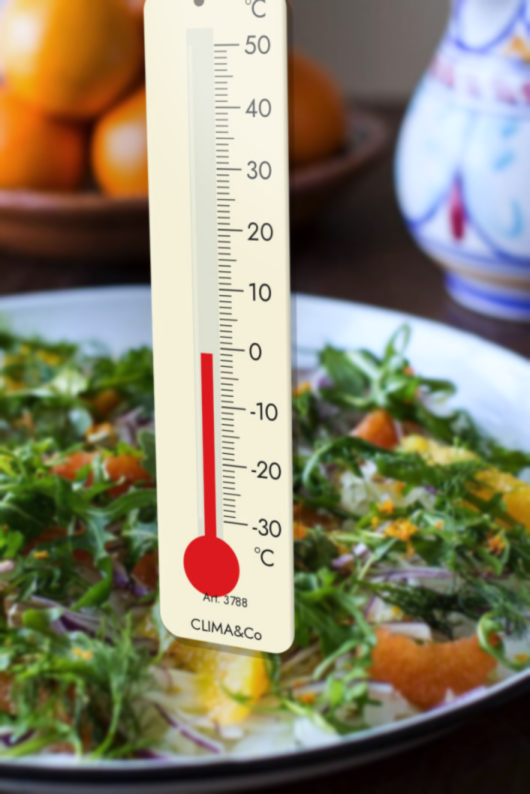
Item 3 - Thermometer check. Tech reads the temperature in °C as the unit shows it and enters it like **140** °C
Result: **-1** °C
